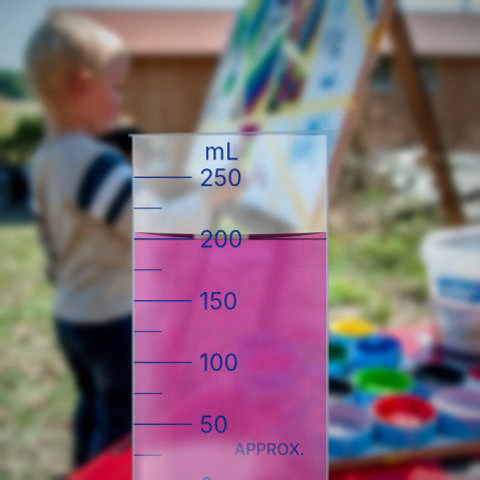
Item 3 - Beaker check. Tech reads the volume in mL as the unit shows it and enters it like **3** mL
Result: **200** mL
